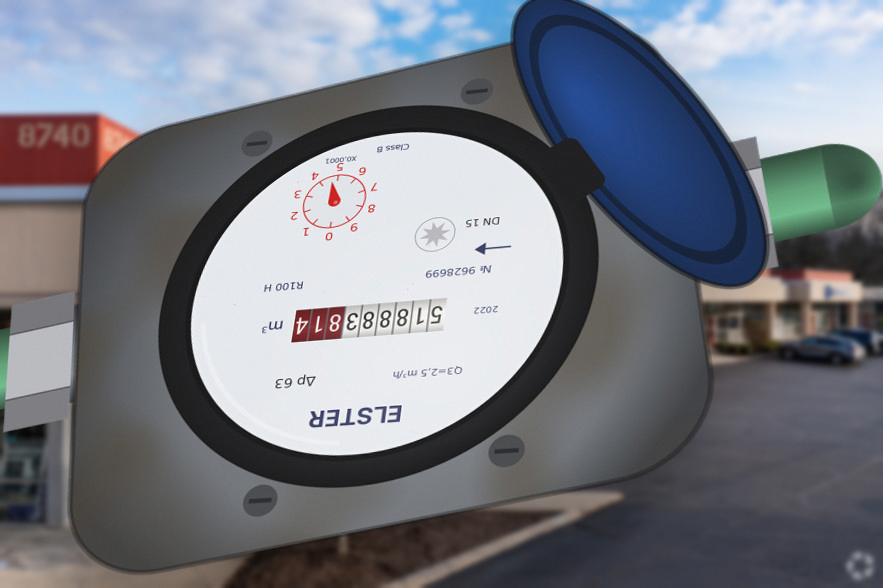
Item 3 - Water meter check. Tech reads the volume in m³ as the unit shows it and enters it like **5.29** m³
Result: **518883.8144** m³
